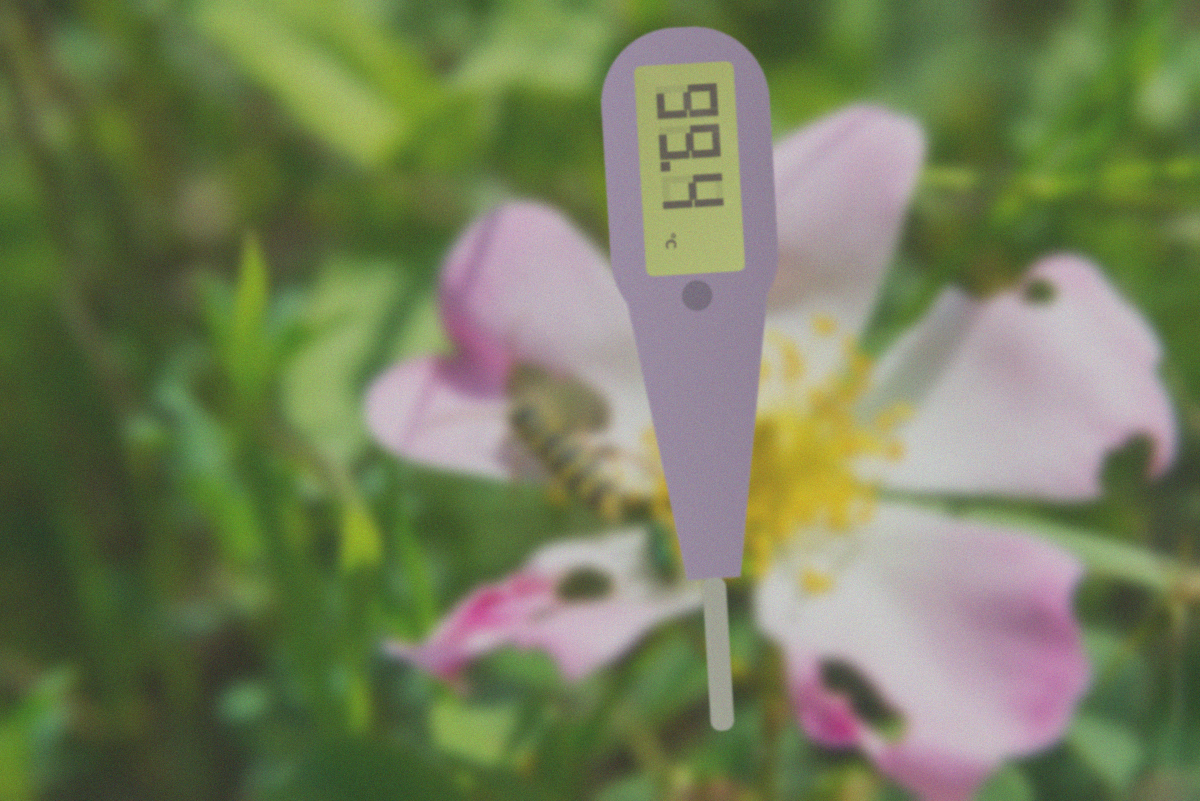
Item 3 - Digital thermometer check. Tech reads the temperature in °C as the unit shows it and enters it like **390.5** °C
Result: **99.4** °C
